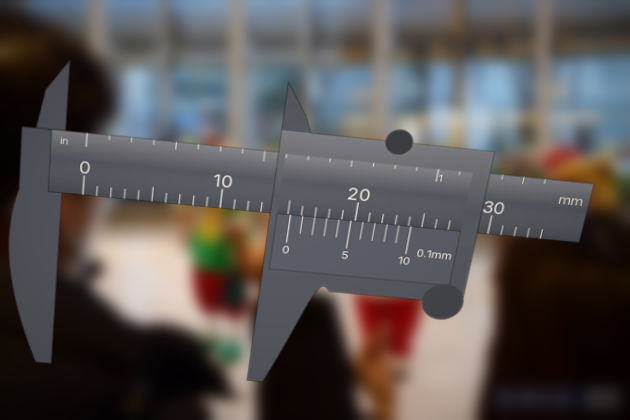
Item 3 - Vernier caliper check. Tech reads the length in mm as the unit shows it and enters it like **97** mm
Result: **15.2** mm
